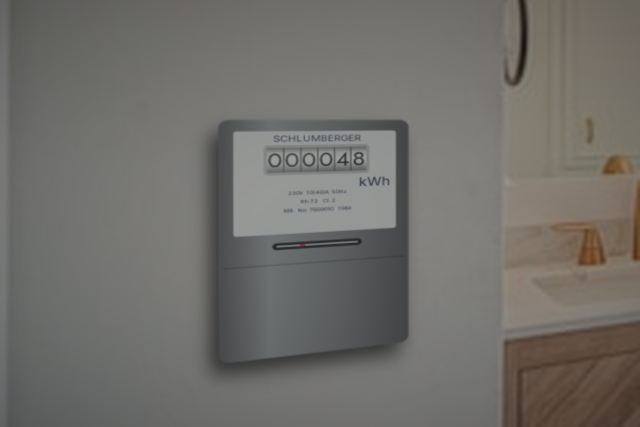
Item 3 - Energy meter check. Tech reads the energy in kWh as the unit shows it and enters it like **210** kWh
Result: **48** kWh
